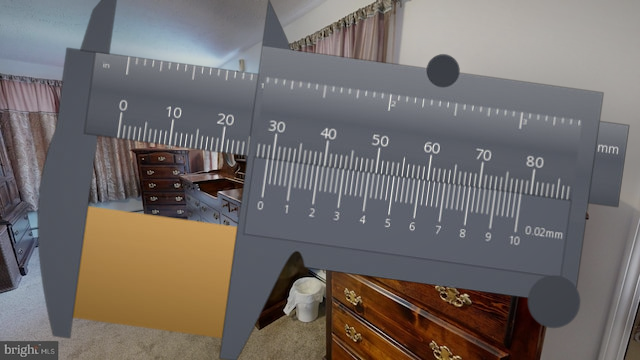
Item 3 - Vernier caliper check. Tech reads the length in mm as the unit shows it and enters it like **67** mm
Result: **29.0** mm
